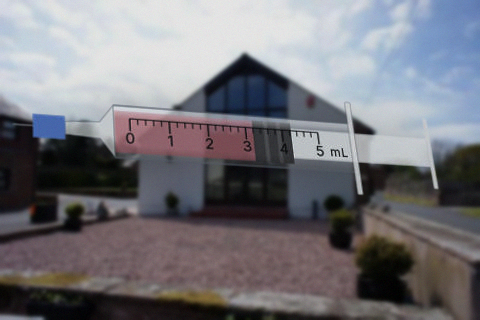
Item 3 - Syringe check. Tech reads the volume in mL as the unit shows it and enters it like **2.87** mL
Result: **3.2** mL
